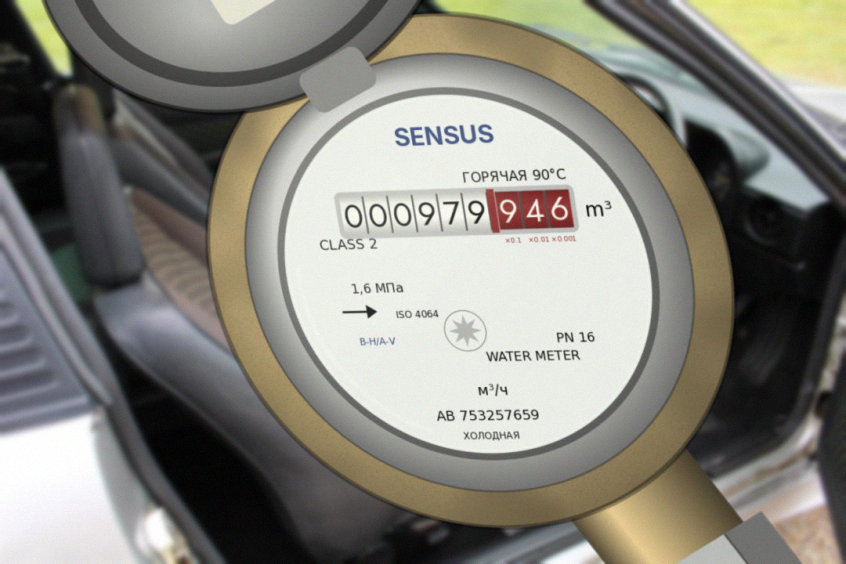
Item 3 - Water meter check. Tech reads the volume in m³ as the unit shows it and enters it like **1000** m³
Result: **979.946** m³
